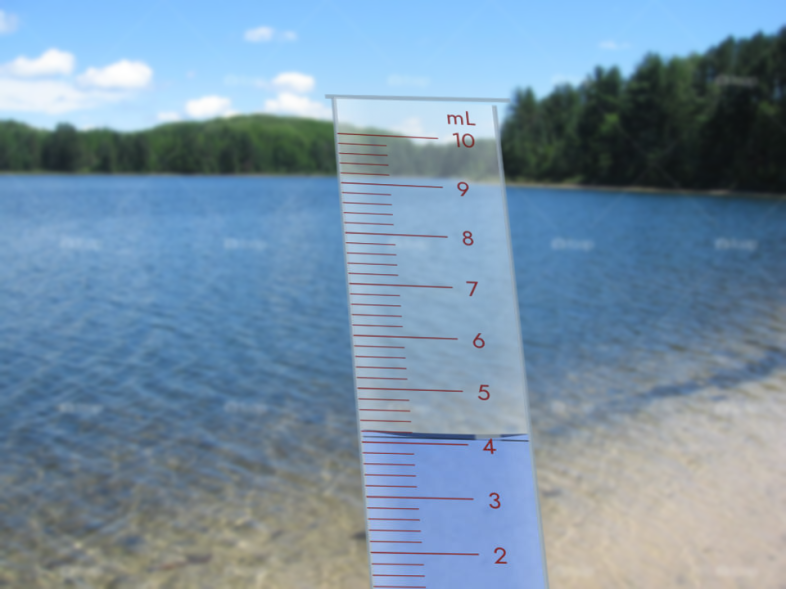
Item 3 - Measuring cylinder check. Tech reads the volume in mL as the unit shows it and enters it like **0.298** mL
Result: **4.1** mL
